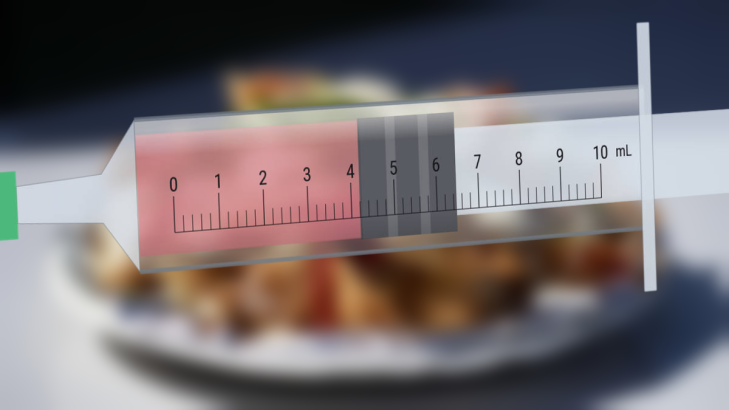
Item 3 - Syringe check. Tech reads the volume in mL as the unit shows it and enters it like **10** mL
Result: **4.2** mL
